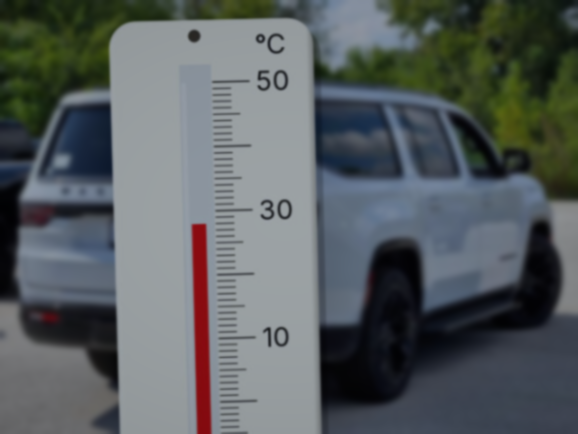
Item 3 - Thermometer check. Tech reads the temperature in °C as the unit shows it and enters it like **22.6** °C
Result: **28** °C
